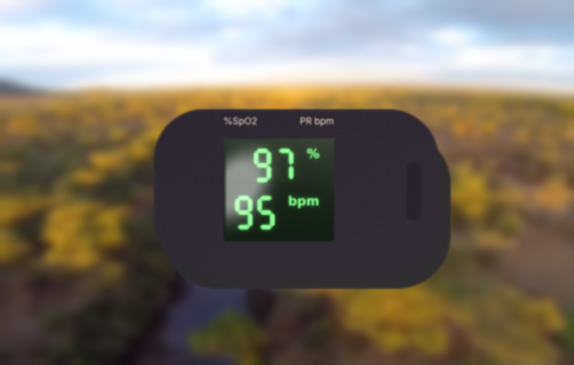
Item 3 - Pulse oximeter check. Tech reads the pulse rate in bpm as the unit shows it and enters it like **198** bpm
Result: **95** bpm
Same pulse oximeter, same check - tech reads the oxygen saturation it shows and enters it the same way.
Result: **97** %
